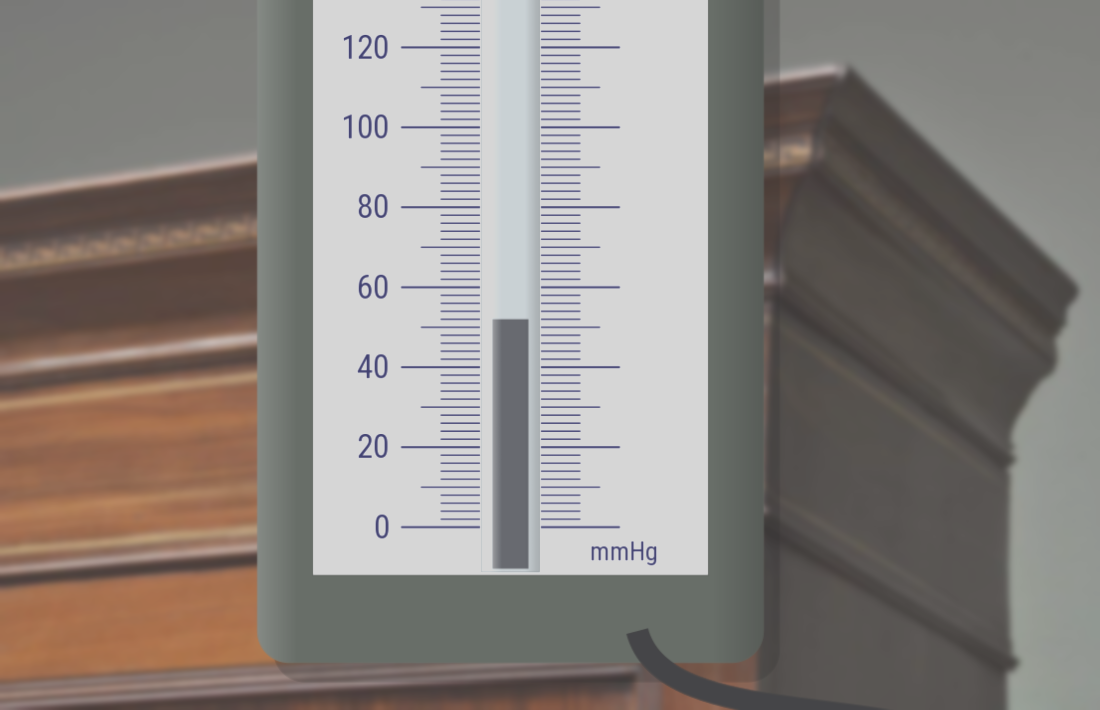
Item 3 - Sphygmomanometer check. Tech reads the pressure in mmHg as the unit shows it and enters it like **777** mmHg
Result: **52** mmHg
